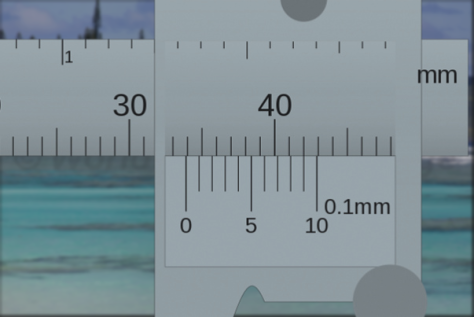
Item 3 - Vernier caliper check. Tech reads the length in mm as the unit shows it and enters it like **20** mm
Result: **33.9** mm
